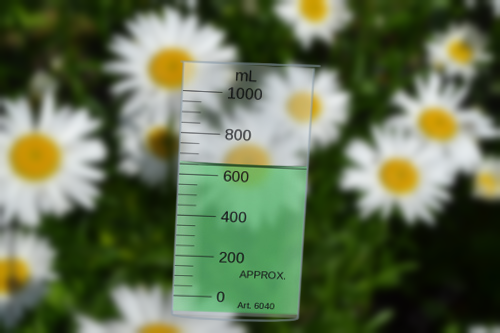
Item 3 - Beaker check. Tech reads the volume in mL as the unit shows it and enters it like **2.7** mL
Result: **650** mL
